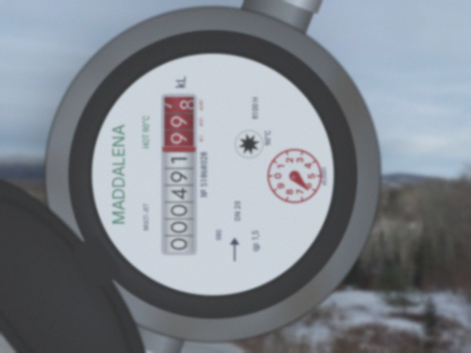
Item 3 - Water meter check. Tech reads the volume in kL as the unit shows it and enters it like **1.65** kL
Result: **491.9976** kL
